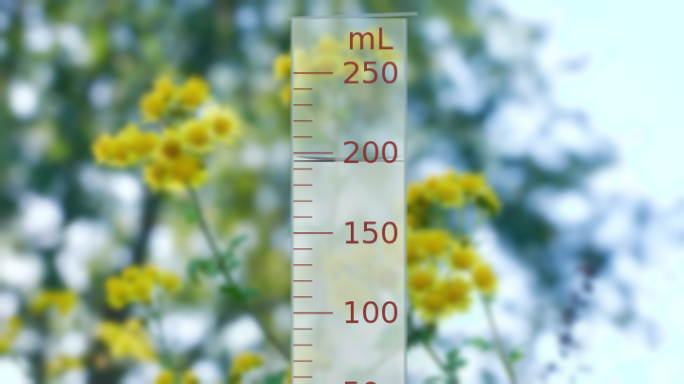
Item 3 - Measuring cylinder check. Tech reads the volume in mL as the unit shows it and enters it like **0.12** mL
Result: **195** mL
